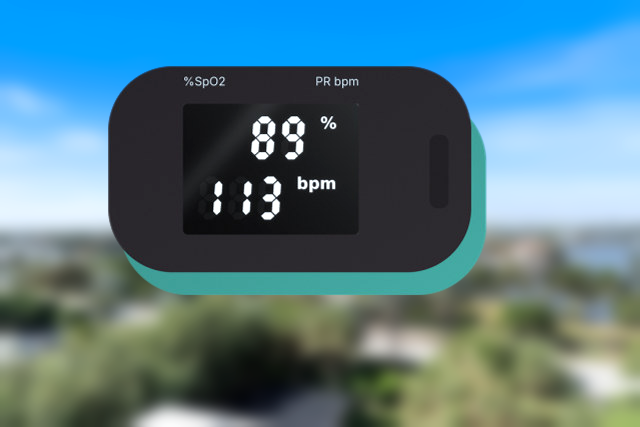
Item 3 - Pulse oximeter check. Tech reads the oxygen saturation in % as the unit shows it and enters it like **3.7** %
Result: **89** %
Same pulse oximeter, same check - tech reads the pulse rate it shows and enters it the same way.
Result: **113** bpm
